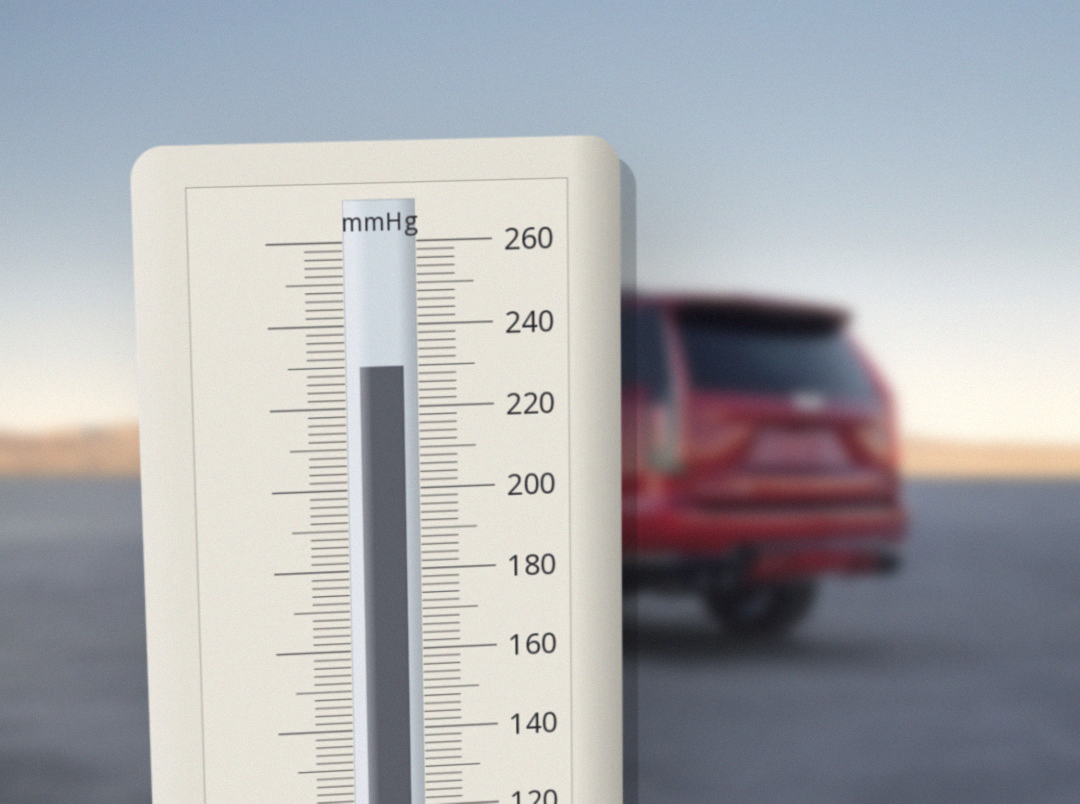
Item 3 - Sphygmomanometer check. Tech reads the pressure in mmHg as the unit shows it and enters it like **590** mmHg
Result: **230** mmHg
